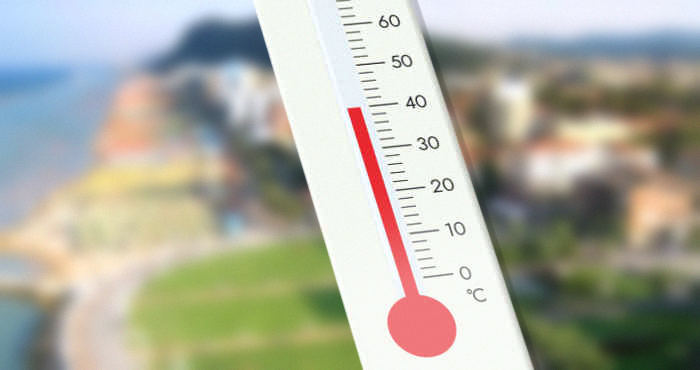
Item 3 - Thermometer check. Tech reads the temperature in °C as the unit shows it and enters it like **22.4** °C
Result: **40** °C
